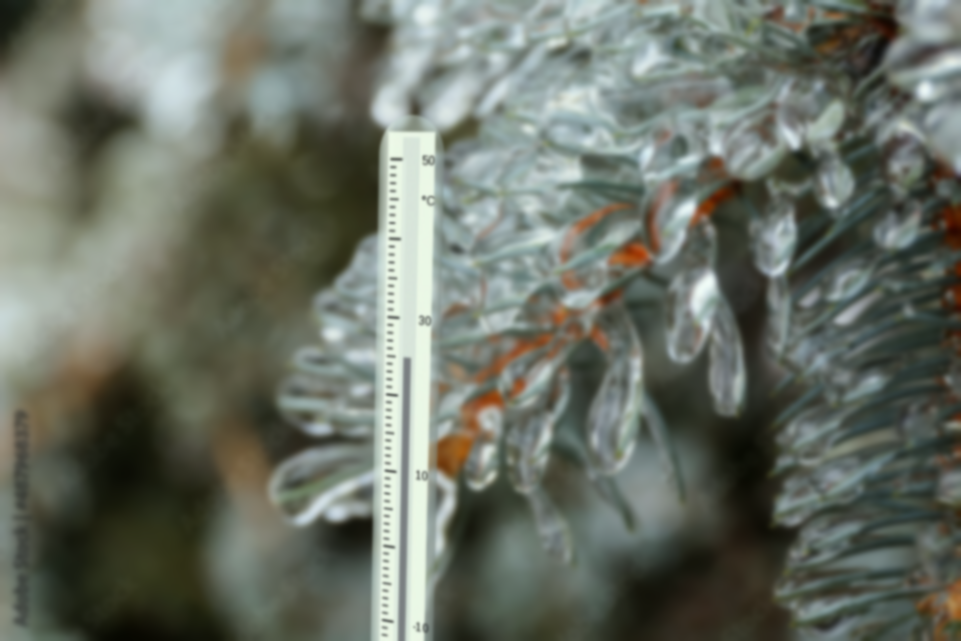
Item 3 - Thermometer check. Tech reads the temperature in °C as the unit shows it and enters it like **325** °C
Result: **25** °C
